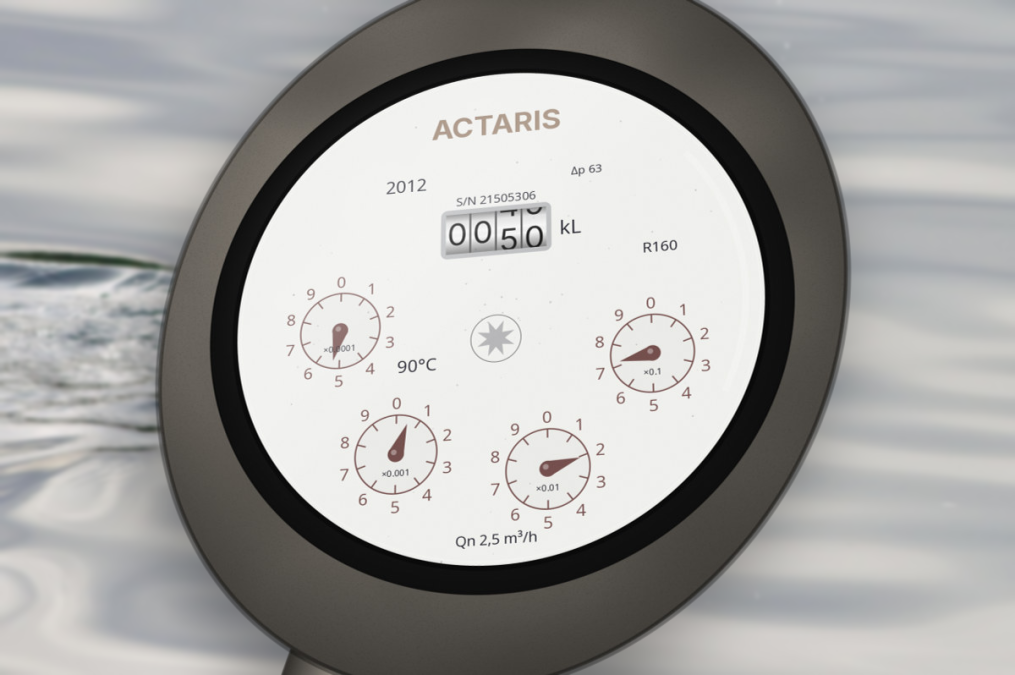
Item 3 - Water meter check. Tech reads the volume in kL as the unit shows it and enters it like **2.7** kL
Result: **49.7205** kL
